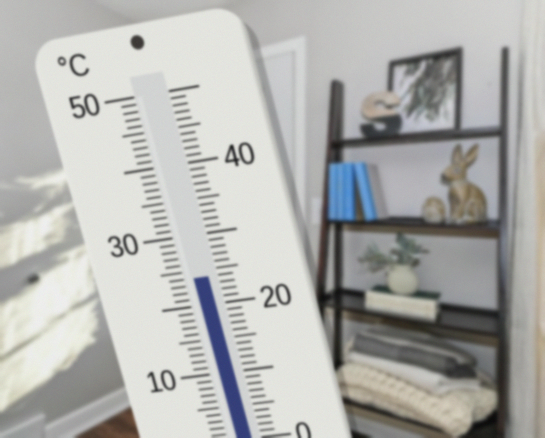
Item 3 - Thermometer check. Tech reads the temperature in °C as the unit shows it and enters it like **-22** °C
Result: **24** °C
